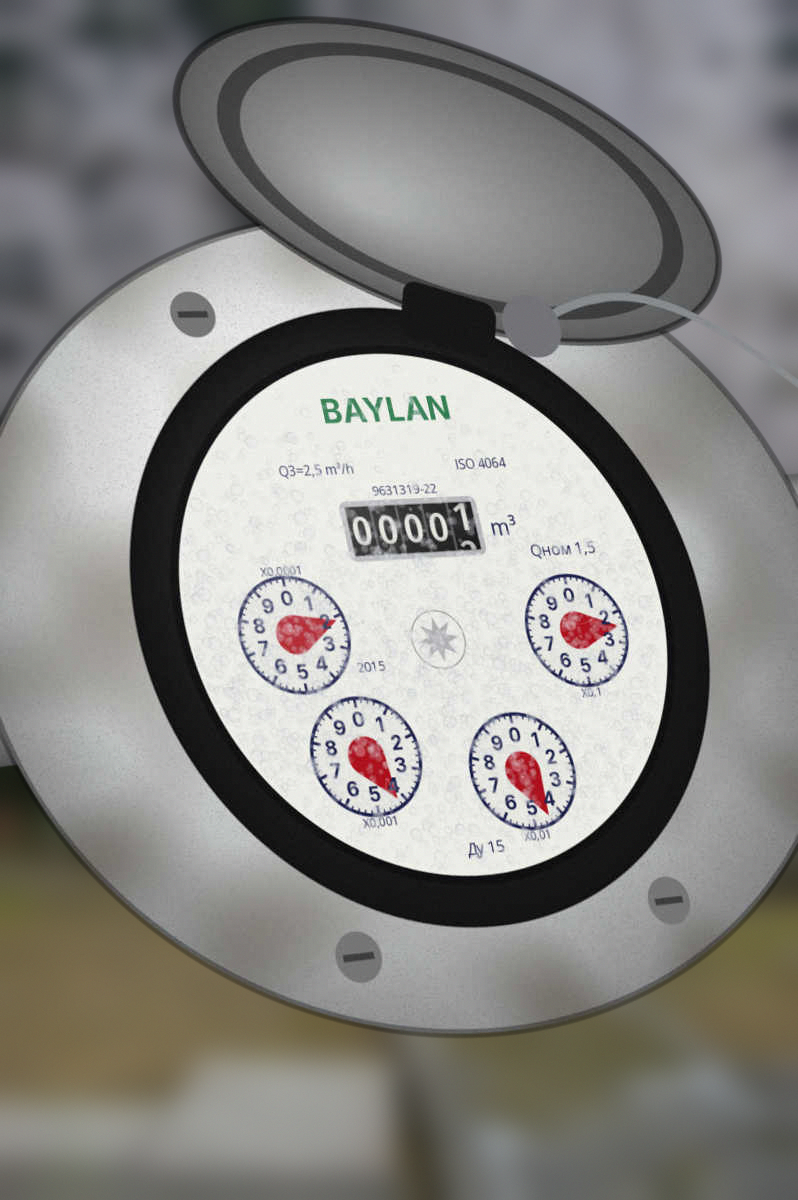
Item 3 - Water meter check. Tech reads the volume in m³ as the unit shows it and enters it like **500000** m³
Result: **1.2442** m³
